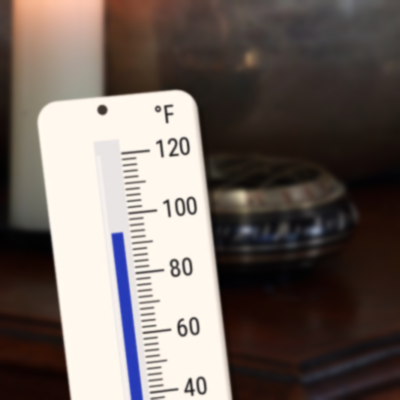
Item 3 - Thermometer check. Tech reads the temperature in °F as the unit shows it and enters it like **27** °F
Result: **94** °F
